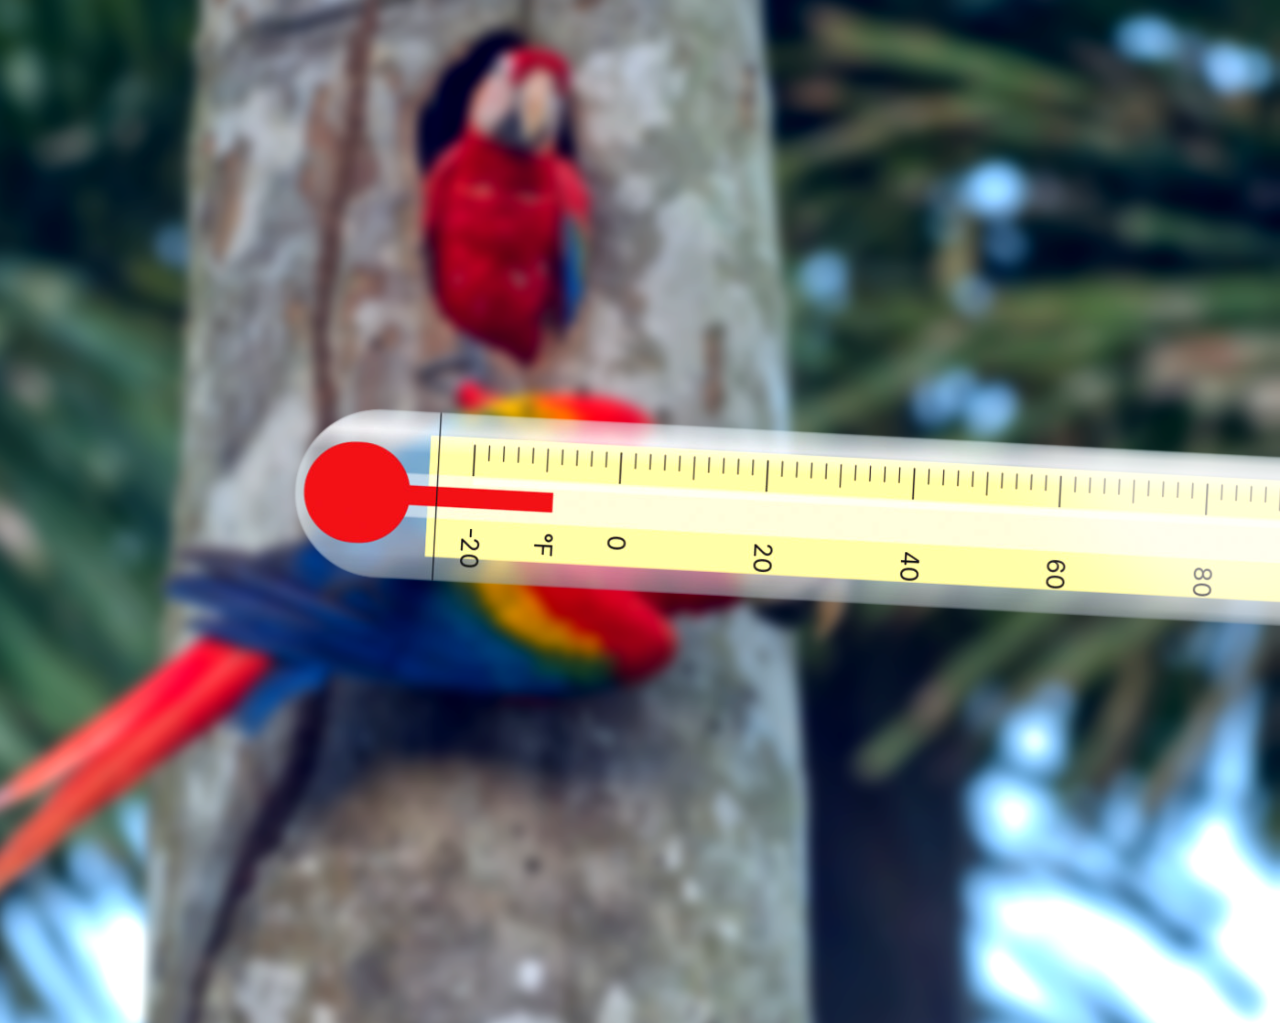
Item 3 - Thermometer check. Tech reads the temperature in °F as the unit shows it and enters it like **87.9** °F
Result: **-9** °F
